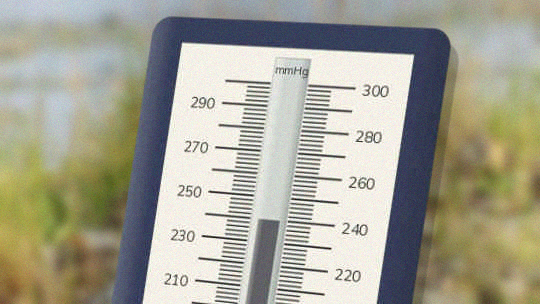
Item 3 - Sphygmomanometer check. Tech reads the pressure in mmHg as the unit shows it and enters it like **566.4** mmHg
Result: **240** mmHg
